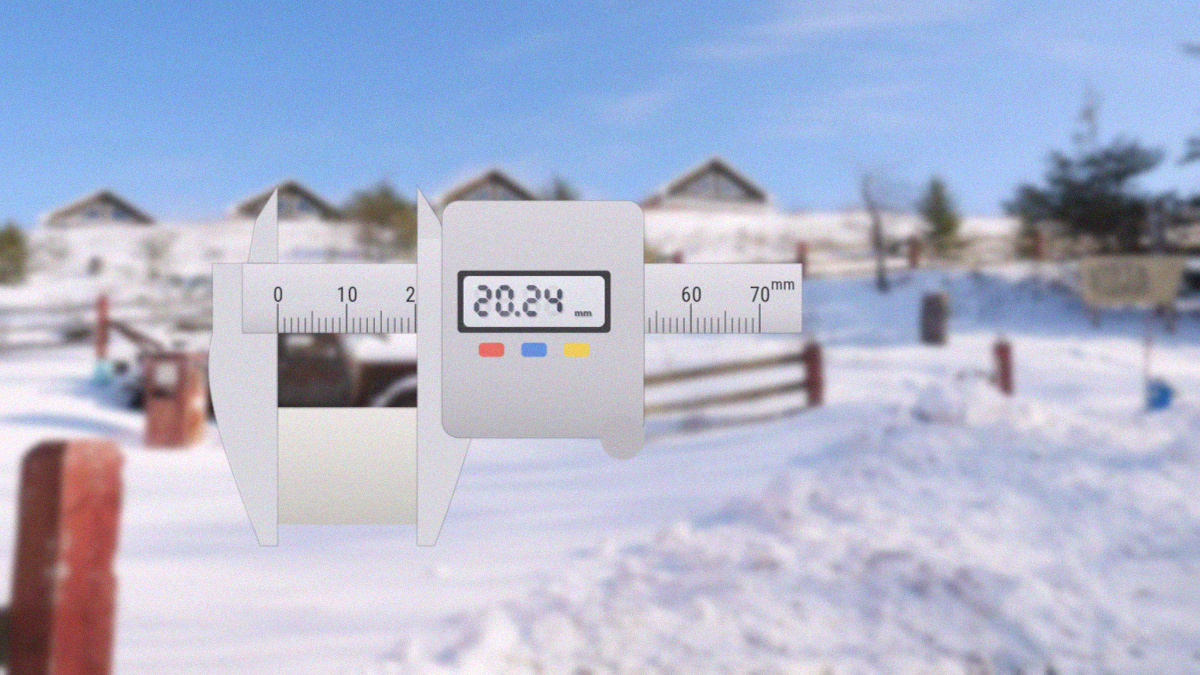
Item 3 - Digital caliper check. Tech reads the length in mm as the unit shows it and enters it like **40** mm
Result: **20.24** mm
